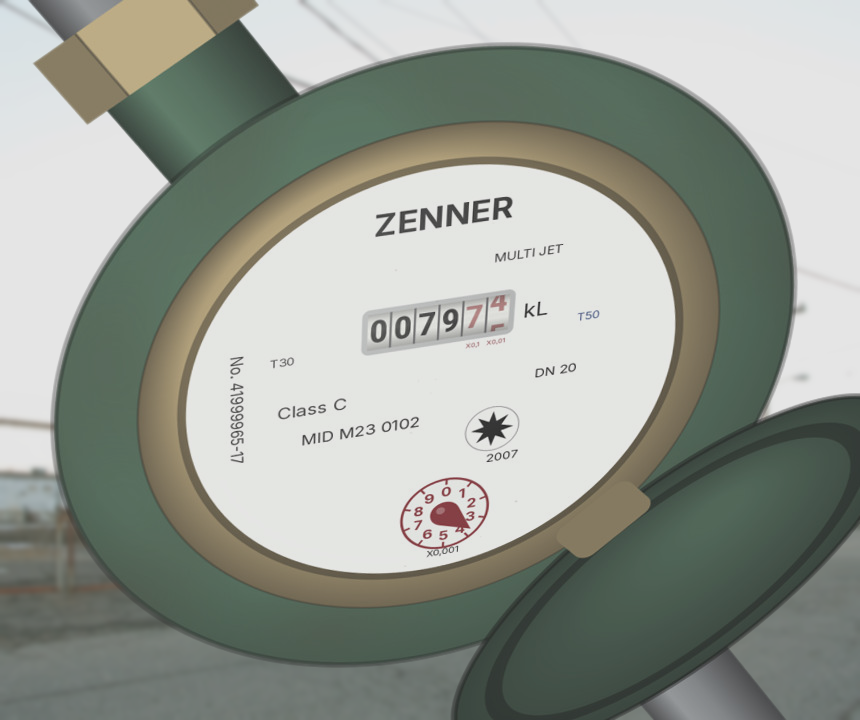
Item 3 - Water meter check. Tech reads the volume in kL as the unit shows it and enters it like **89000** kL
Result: **79.743** kL
